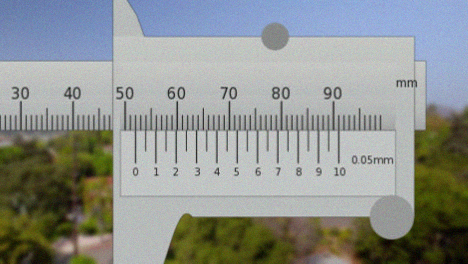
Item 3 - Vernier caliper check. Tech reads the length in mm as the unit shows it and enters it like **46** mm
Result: **52.0** mm
